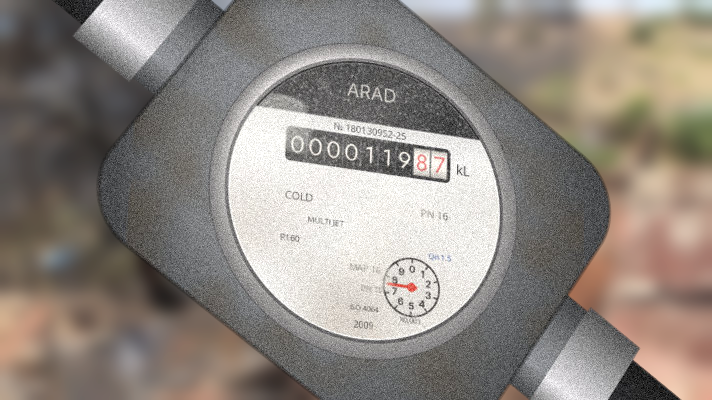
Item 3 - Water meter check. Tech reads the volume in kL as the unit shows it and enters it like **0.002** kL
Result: **119.877** kL
